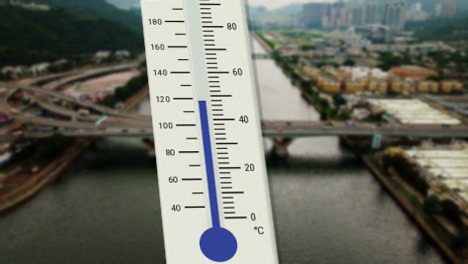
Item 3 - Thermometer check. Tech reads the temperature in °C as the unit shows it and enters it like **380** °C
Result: **48** °C
